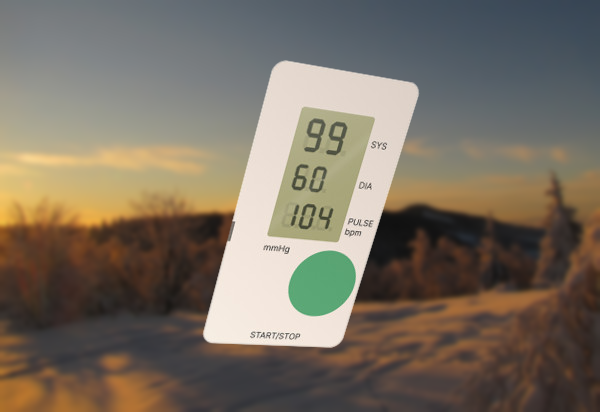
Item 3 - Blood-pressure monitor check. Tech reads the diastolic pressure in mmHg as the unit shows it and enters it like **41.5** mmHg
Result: **60** mmHg
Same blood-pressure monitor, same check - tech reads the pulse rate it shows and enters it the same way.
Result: **104** bpm
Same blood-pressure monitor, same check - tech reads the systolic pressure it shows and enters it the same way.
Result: **99** mmHg
